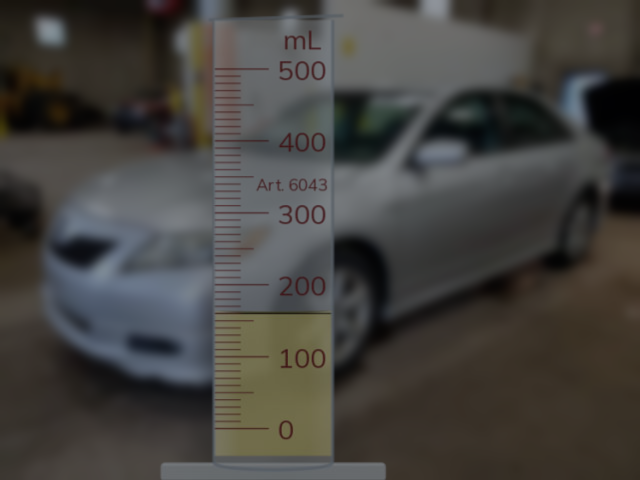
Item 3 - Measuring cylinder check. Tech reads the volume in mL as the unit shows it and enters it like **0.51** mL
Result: **160** mL
